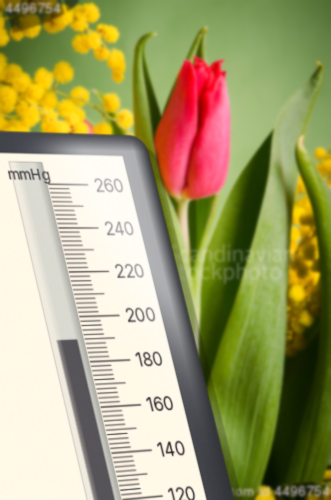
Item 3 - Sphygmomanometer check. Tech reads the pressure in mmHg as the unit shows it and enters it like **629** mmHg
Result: **190** mmHg
